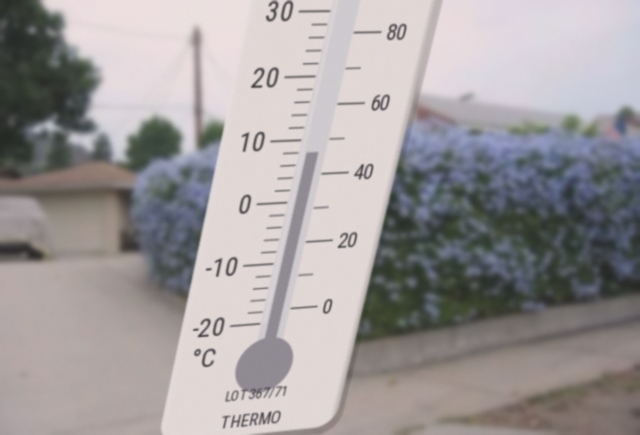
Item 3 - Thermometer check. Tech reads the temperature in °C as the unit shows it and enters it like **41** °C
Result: **8** °C
